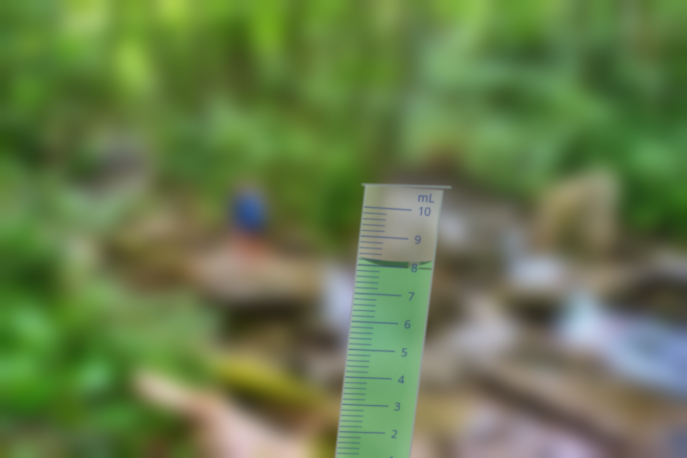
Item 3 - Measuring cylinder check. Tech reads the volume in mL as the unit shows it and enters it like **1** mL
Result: **8** mL
